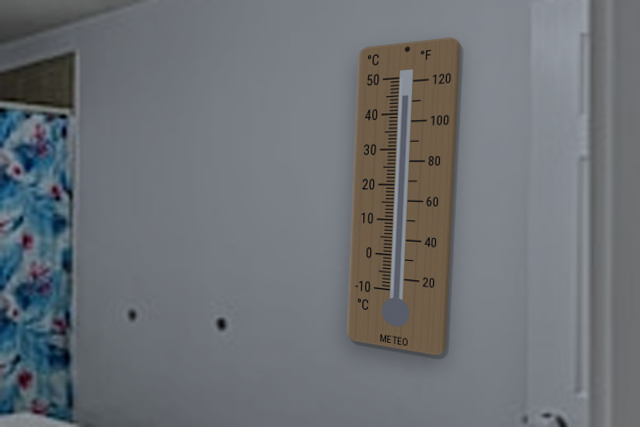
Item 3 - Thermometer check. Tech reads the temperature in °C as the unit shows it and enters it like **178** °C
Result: **45** °C
